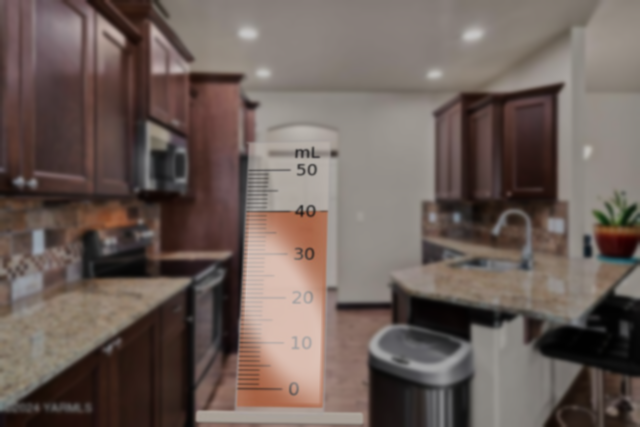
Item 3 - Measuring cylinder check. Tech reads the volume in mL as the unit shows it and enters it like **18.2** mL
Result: **40** mL
